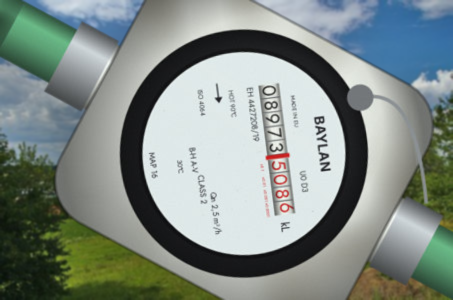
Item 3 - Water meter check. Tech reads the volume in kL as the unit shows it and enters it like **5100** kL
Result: **8973.5086** kL
